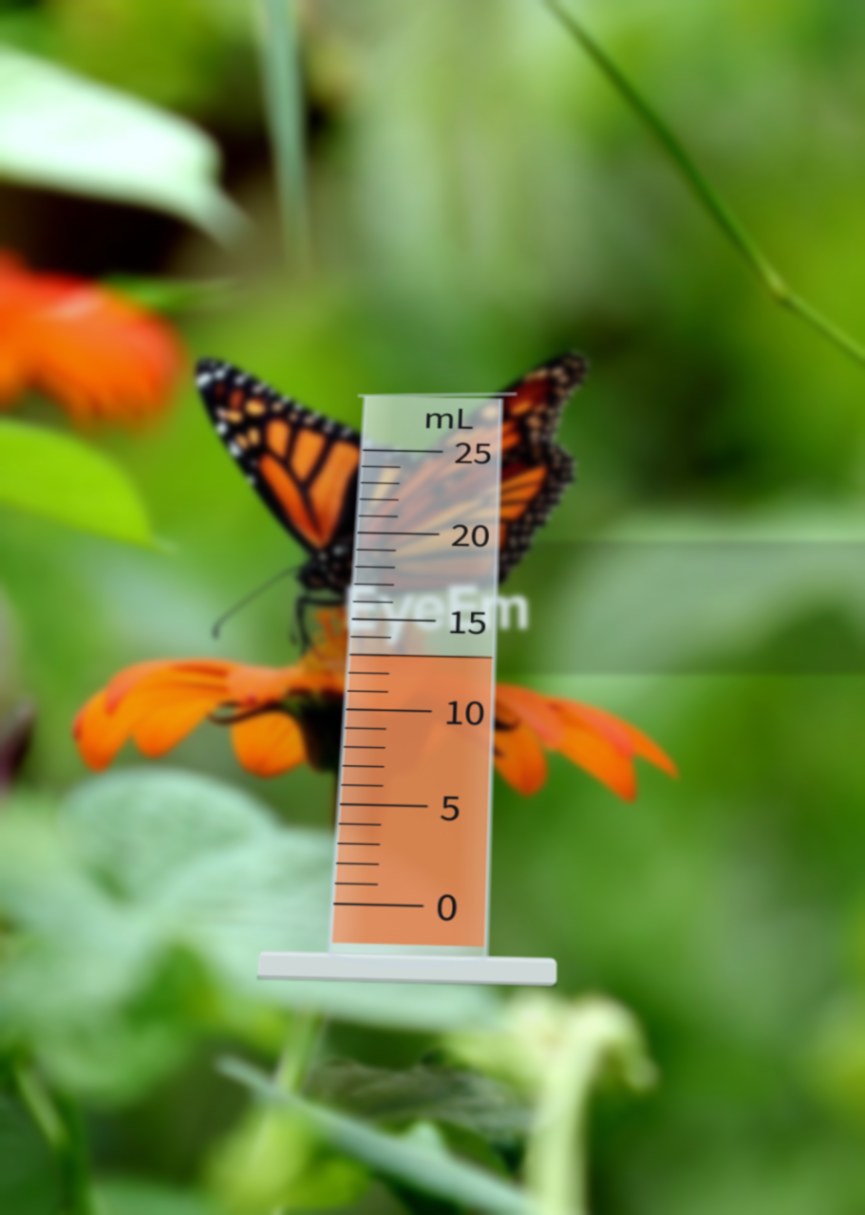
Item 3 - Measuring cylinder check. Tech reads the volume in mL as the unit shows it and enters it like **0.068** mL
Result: **13** mL
